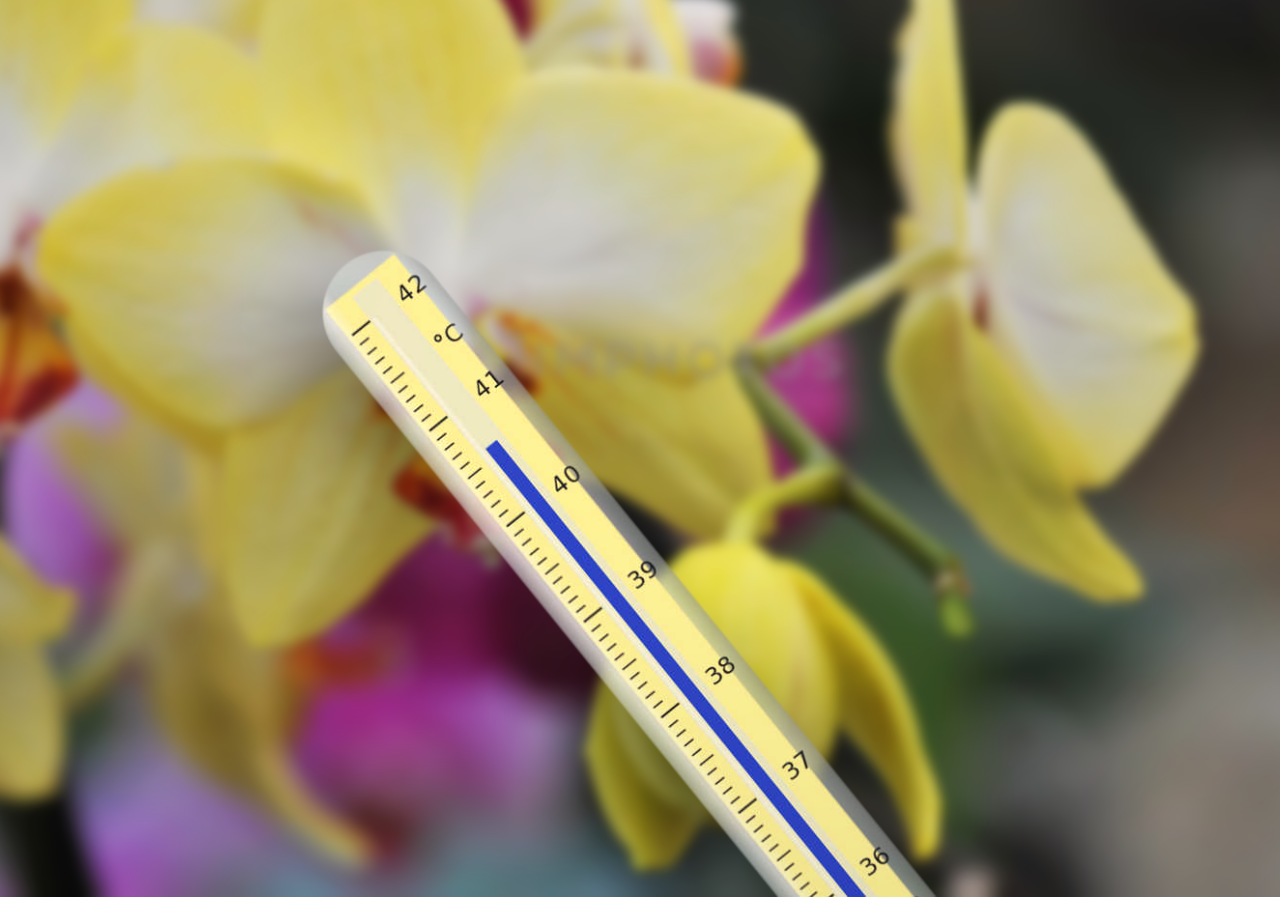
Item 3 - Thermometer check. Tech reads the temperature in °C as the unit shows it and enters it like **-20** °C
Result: **40.6** °C
